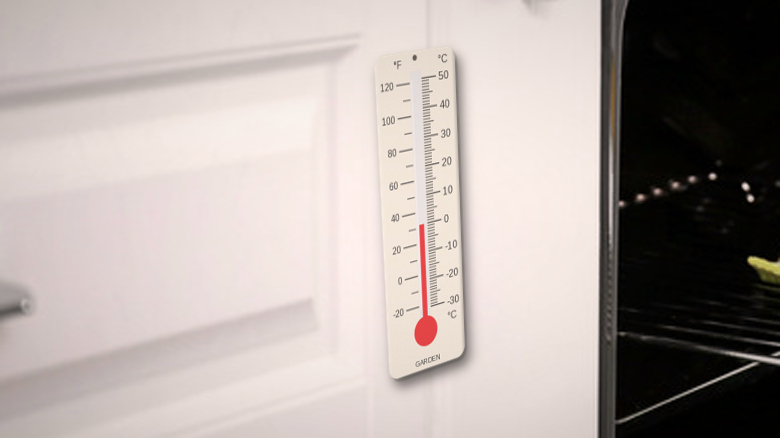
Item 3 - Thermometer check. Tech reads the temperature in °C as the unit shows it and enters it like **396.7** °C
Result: **0** °C
